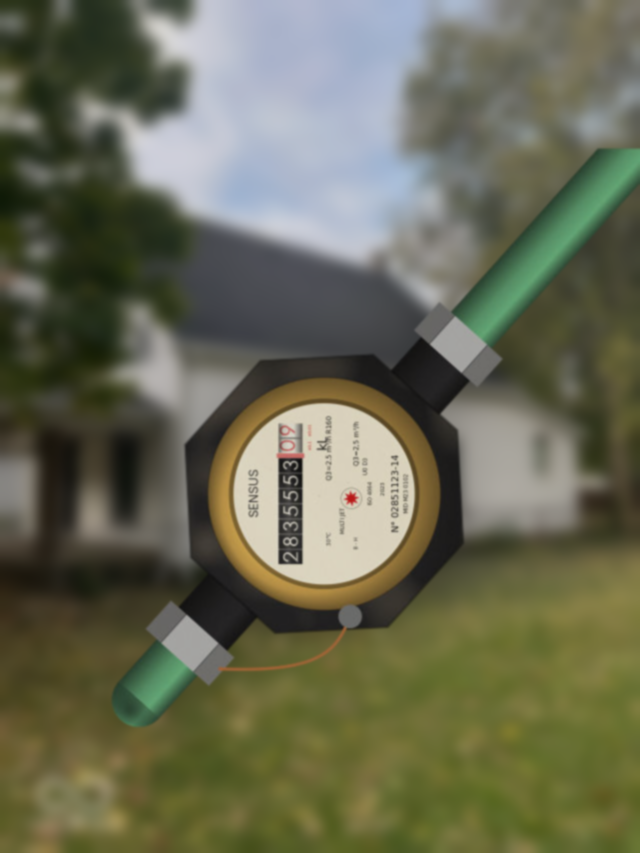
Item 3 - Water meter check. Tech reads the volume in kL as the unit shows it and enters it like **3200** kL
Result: **2835553.09** kL
